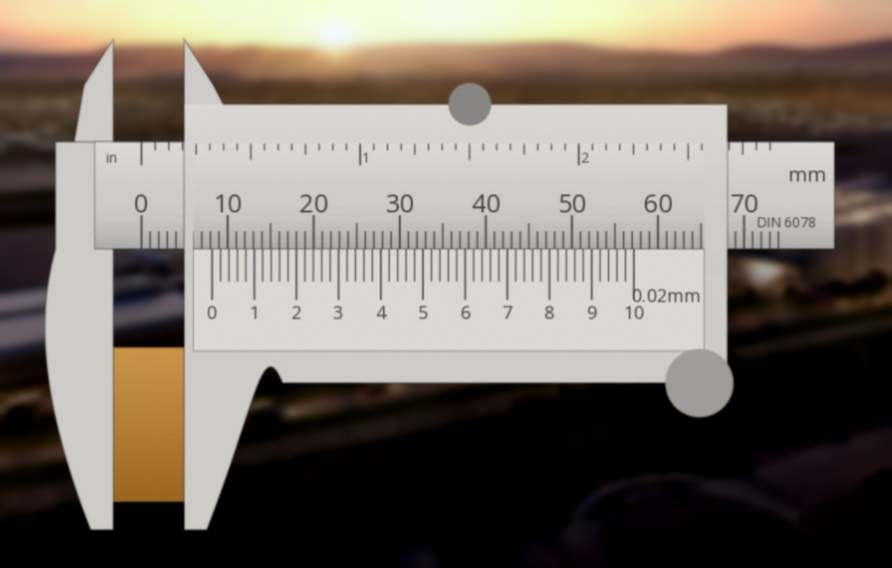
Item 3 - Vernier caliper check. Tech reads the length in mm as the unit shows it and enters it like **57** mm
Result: **8.2** mm
